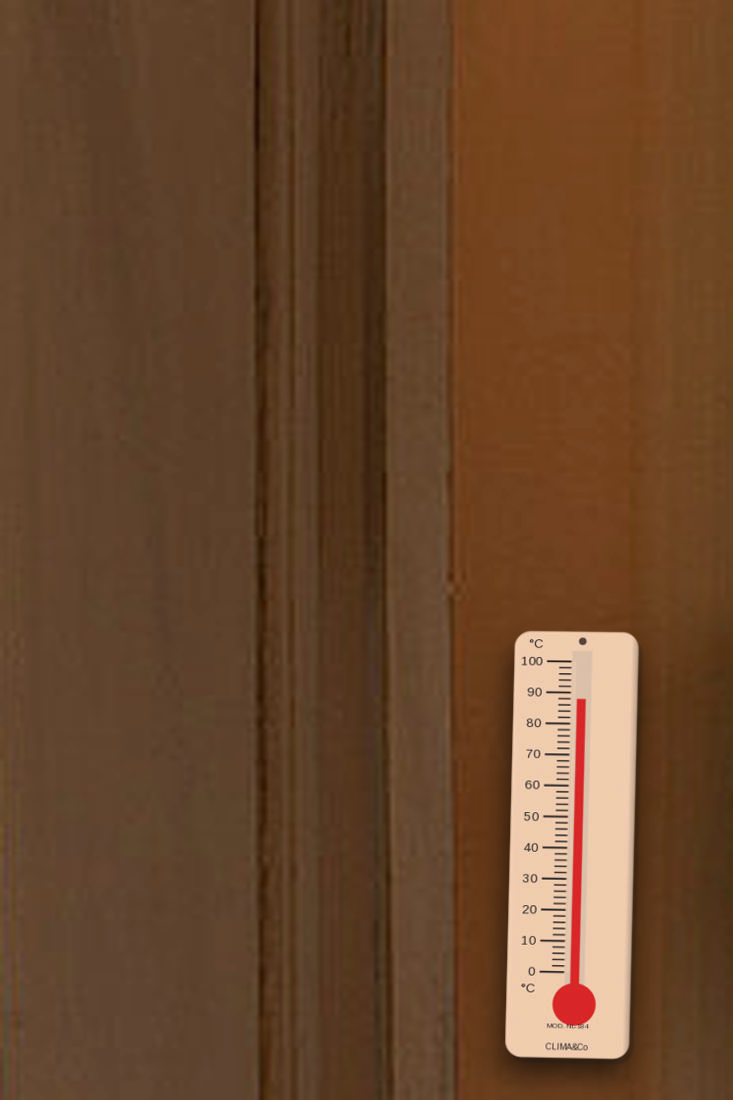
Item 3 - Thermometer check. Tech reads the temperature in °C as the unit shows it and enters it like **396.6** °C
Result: **88** °C
